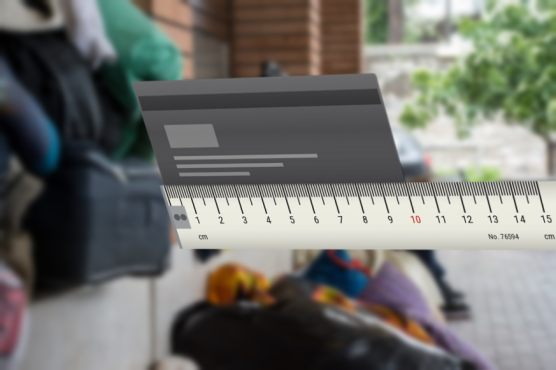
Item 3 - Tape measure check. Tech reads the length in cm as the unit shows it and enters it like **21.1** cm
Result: **10** cm
